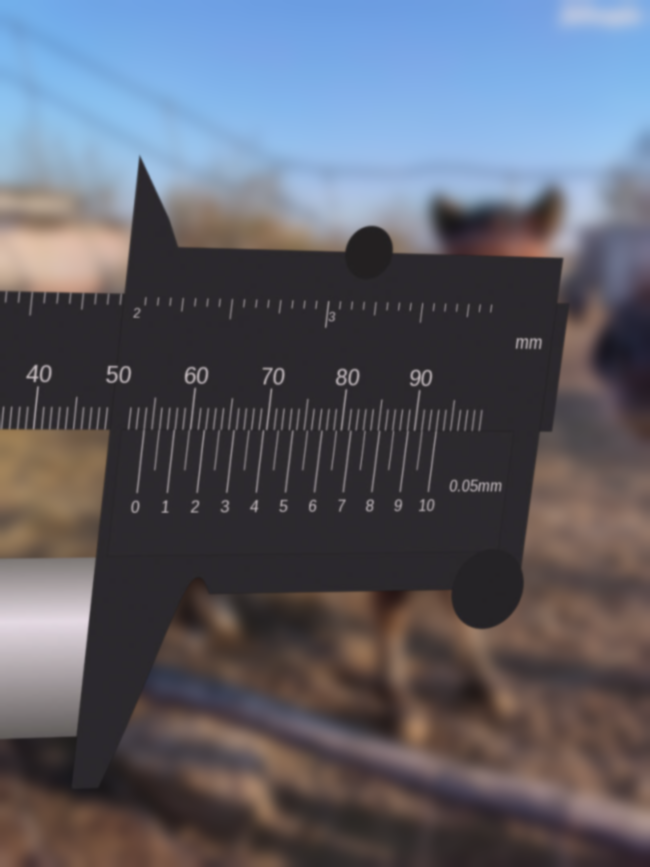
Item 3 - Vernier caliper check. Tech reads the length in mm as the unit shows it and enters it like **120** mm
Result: **54.0** mm
